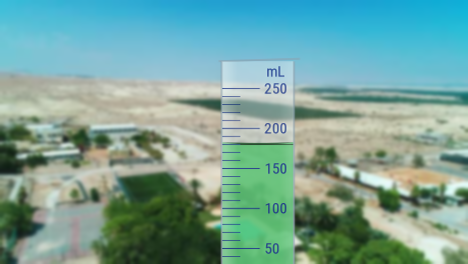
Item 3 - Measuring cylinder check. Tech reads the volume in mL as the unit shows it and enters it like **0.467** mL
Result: **180** mL
